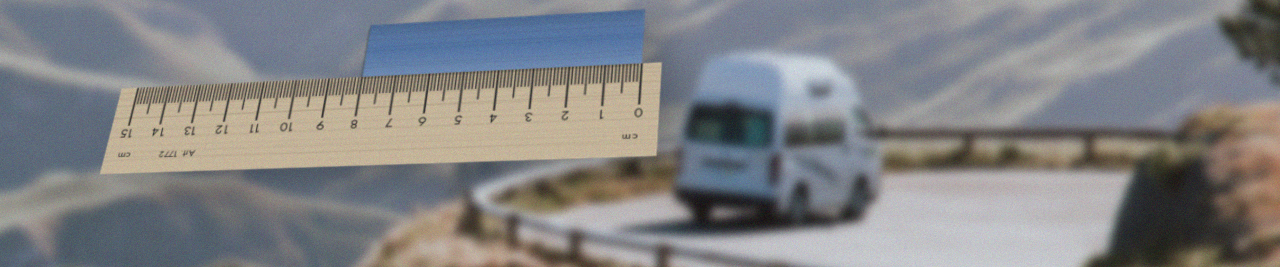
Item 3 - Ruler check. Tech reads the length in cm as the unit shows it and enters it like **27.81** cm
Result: **8** cm
